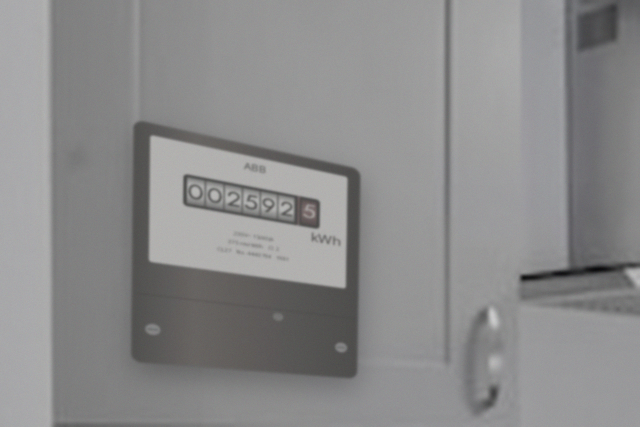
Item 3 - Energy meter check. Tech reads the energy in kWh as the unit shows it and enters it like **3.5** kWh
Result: **2592.5** kWh
